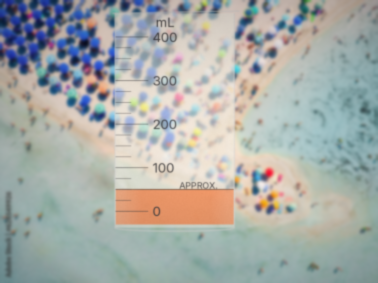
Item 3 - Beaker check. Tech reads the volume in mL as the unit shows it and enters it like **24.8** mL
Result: **50** mL
